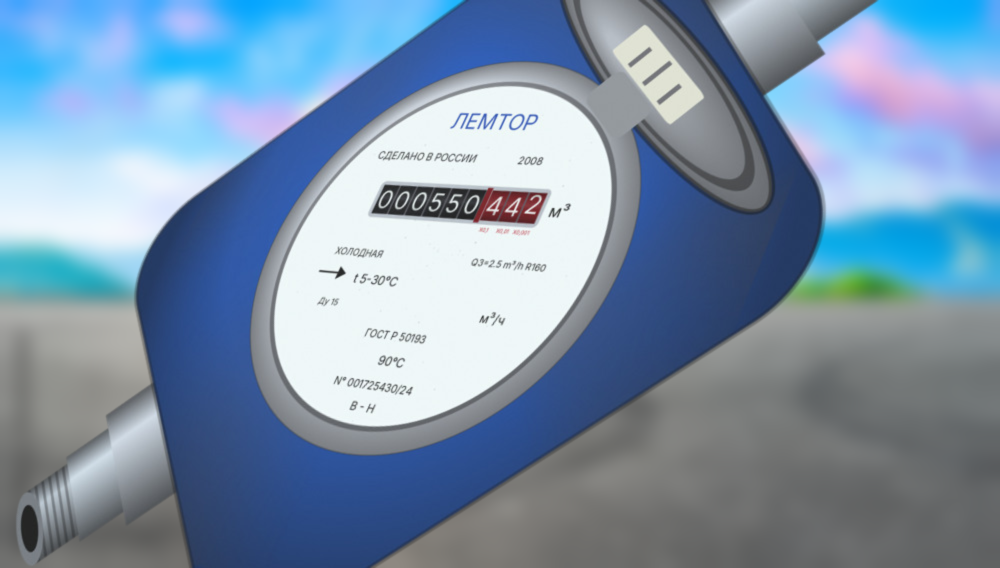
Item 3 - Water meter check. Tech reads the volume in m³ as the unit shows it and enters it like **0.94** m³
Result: **550.442** m³
